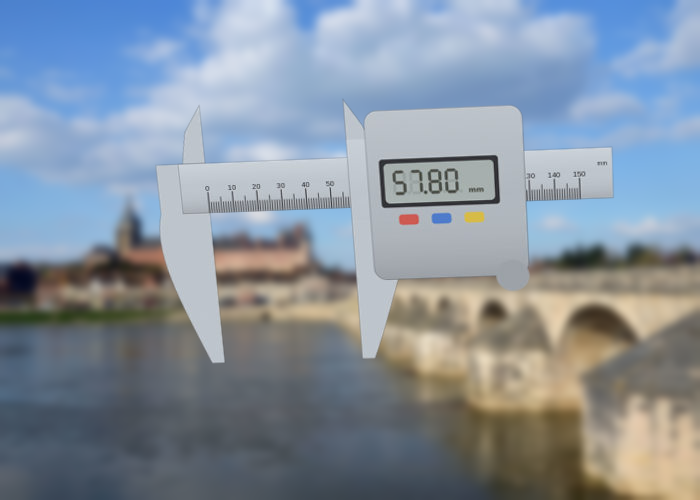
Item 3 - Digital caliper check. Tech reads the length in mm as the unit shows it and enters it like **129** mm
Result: **57.80** mm
